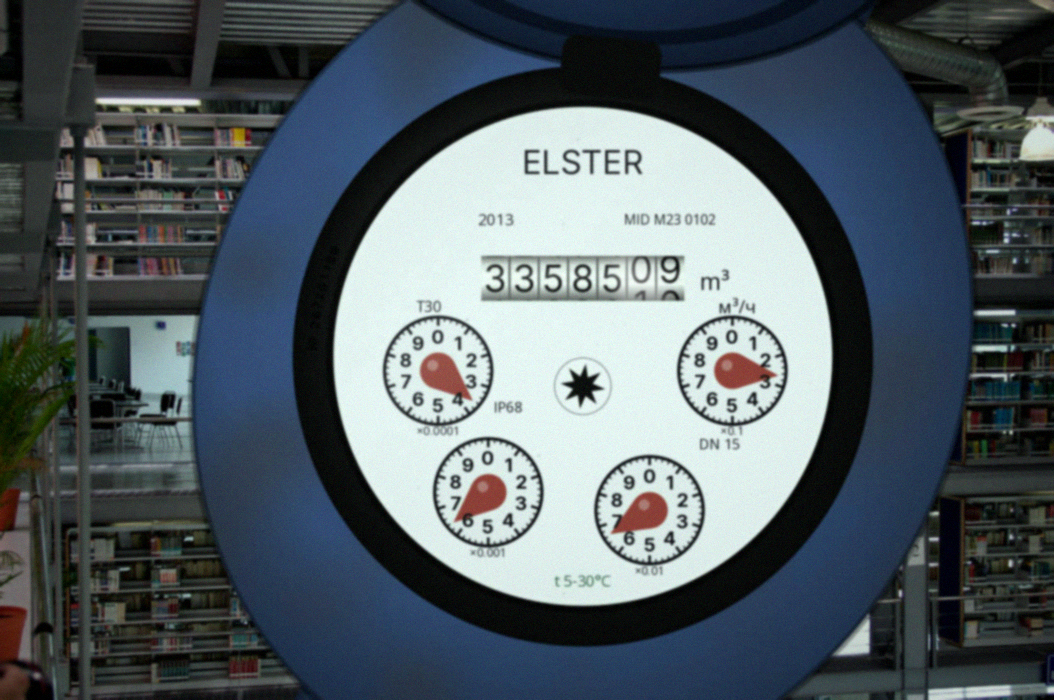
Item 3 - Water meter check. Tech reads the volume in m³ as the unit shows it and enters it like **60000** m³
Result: **3358509.2663** m³
